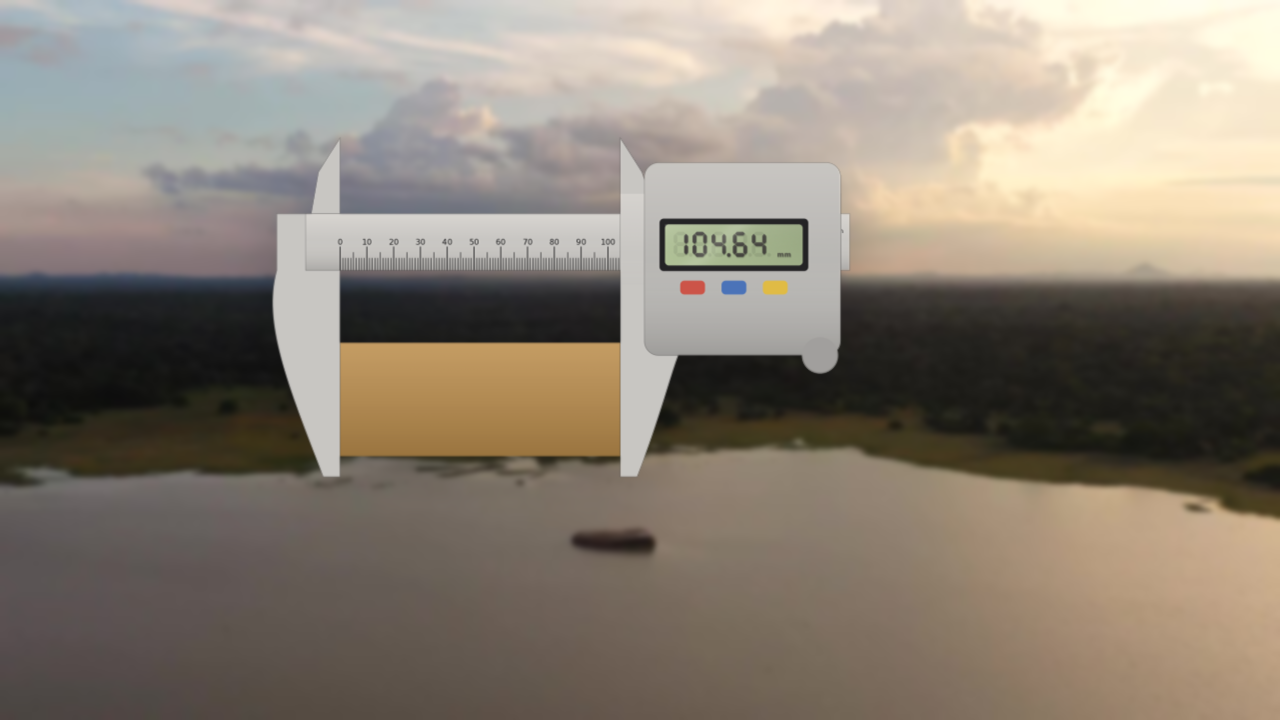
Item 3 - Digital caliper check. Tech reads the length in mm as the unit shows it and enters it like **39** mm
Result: **104.64** mm
